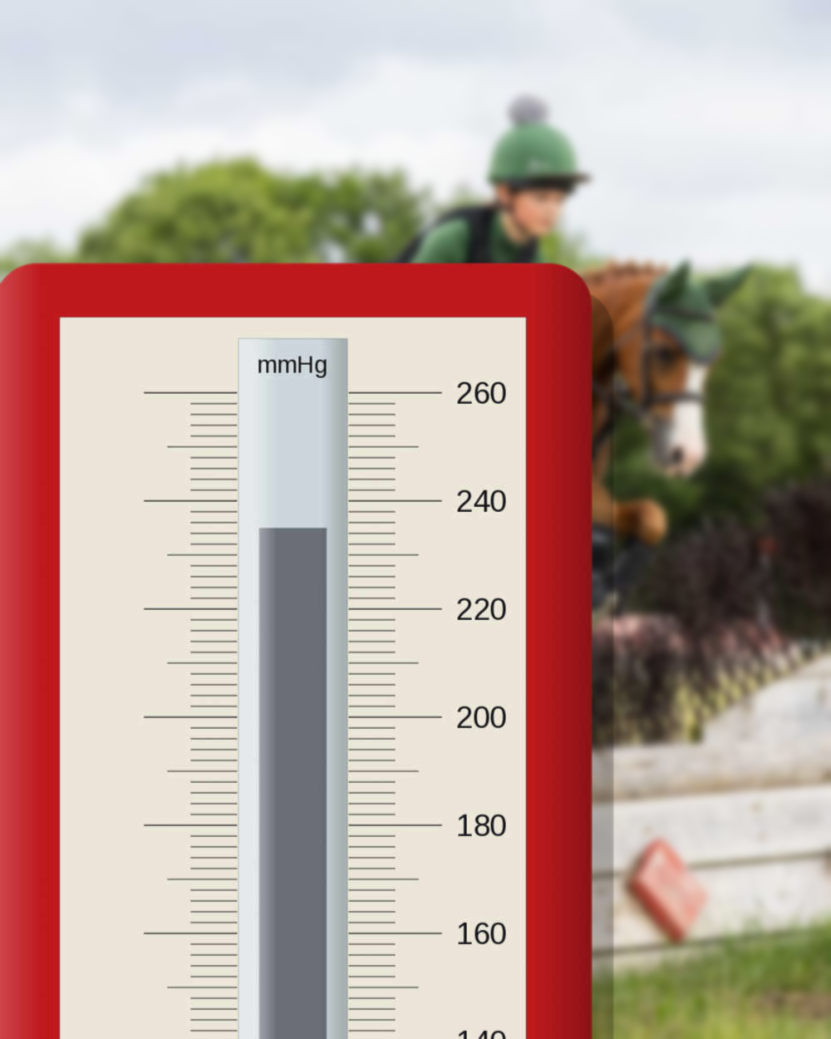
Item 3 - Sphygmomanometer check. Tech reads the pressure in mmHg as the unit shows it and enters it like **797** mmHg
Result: **235** mmHg
